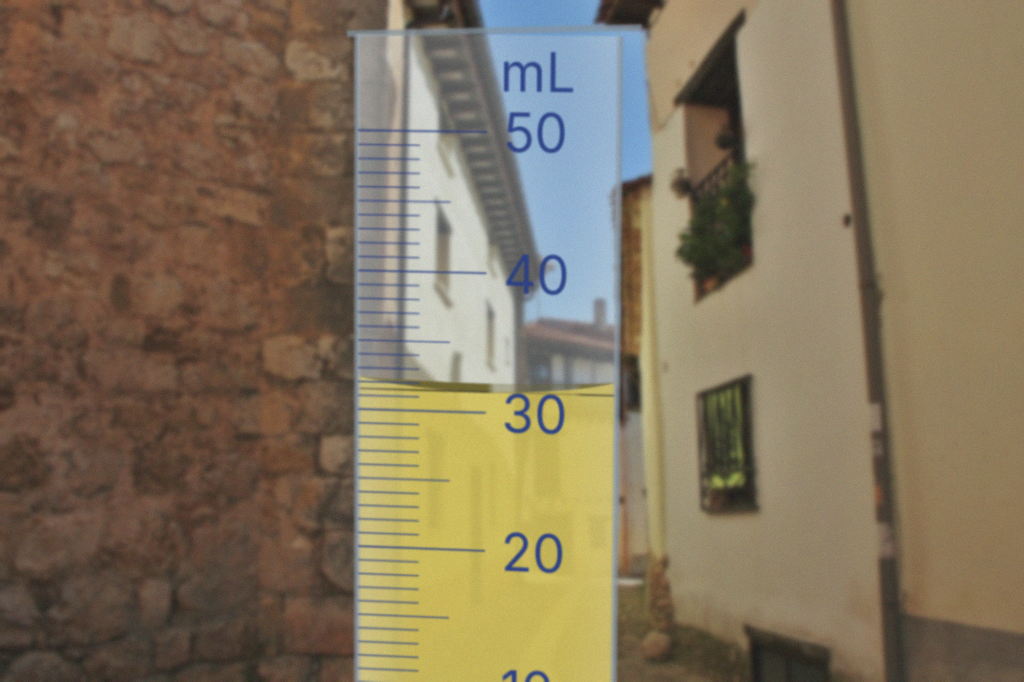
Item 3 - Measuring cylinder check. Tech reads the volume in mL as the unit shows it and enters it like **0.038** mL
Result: **31.5** mL
